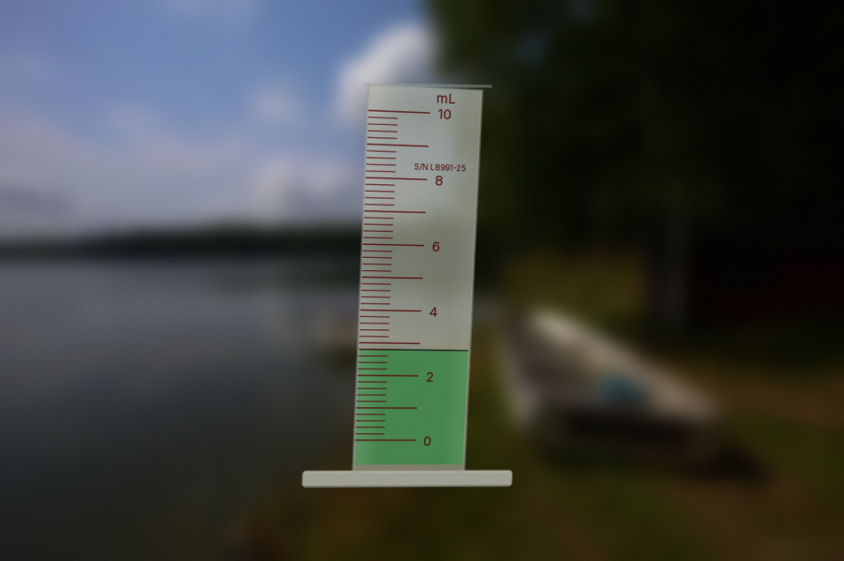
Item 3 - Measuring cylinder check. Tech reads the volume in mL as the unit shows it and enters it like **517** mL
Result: **2.8** mL
